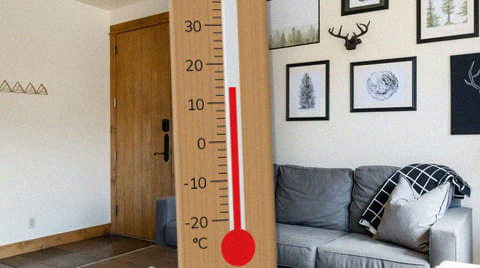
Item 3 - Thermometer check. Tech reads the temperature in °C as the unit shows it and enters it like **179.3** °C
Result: **14** °C
